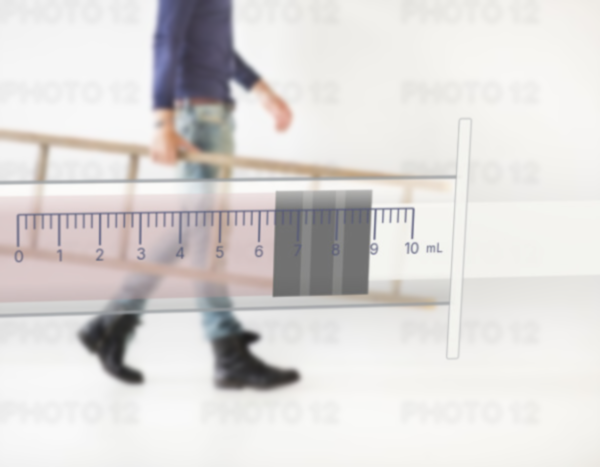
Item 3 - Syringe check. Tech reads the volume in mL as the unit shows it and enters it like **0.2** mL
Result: **6.4** mL
